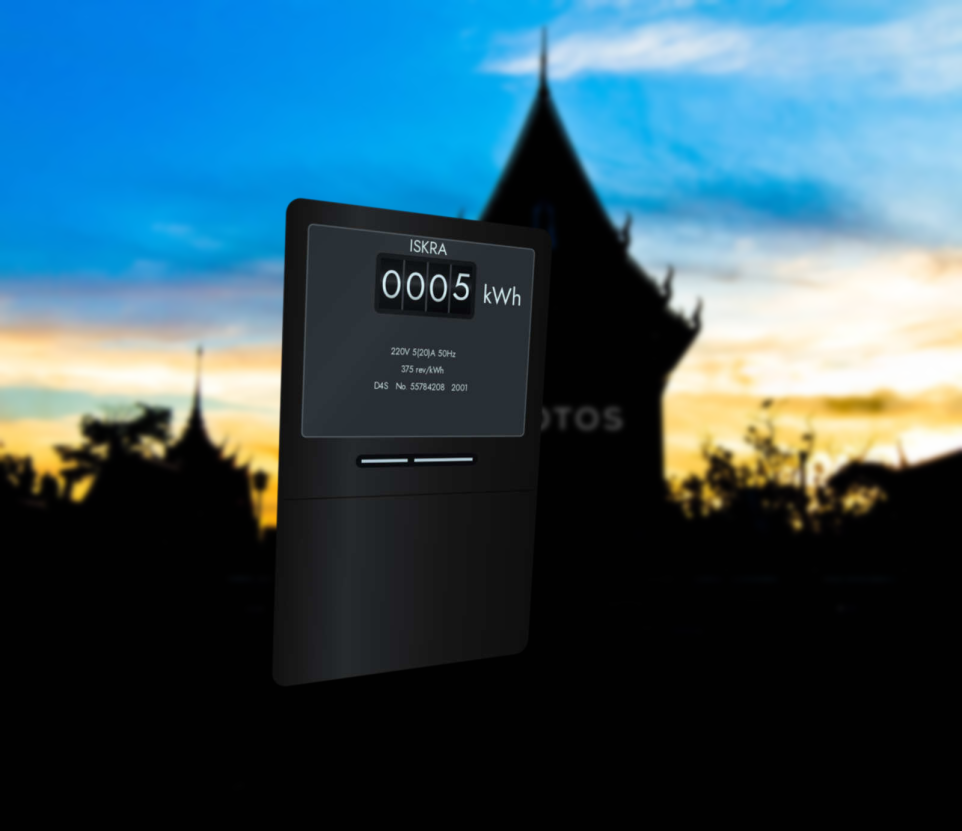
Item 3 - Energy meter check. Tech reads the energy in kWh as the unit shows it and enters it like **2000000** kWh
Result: **5** kWh
